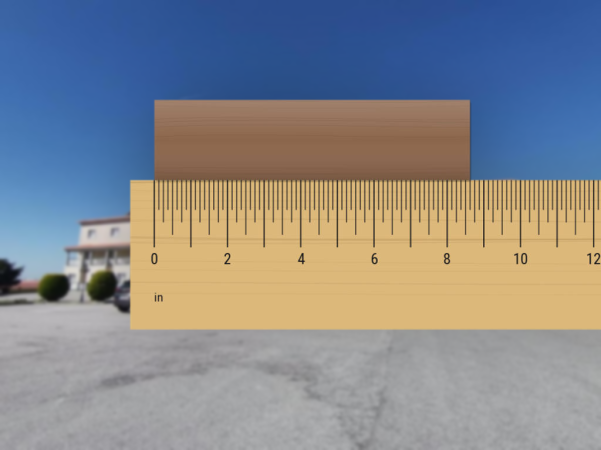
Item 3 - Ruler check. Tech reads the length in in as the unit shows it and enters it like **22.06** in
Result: **8.625** in
